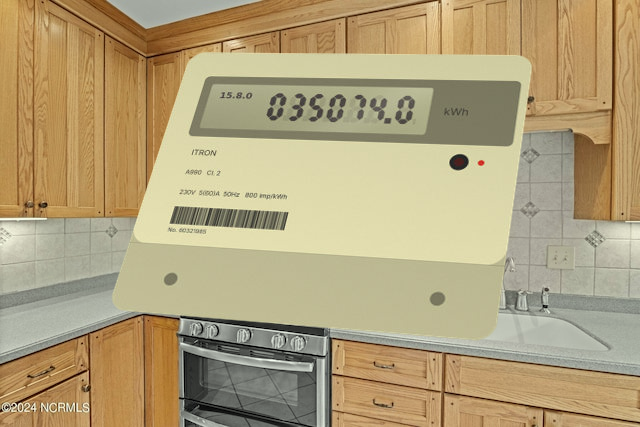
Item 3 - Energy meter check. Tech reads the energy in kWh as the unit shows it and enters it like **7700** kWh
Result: **35074.0** kWh
